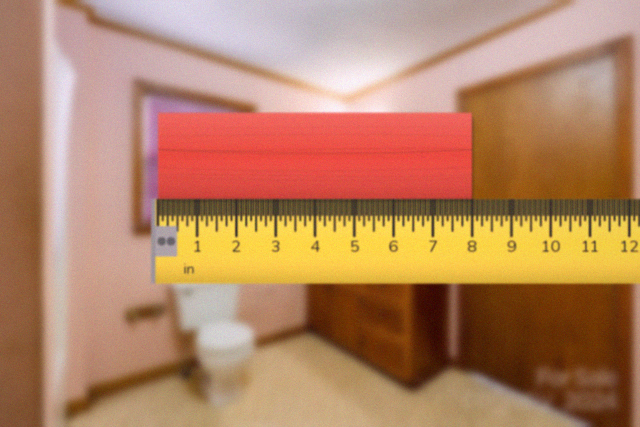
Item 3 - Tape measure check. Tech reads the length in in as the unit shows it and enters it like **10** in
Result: **8** in
